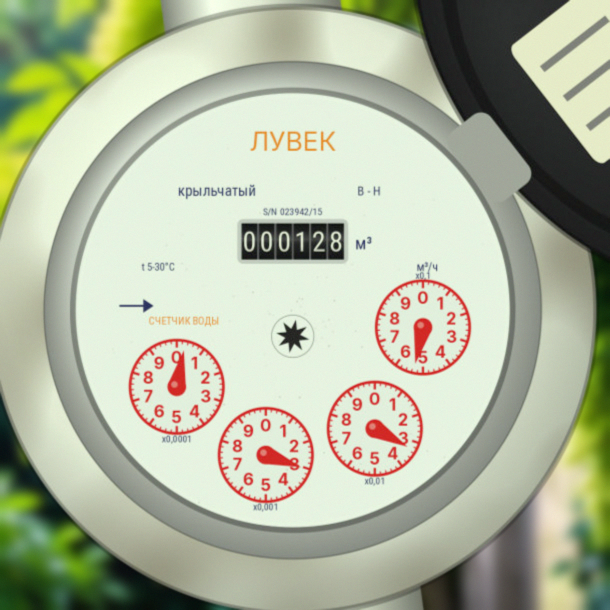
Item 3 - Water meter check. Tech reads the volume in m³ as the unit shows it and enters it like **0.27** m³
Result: **128.5330** m³
